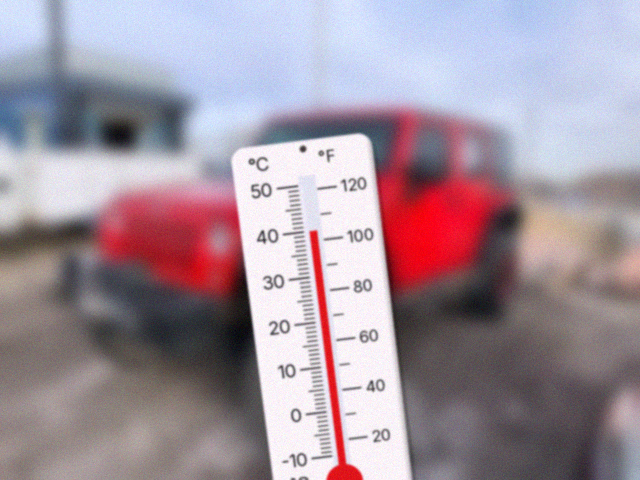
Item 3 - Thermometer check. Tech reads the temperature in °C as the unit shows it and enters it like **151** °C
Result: **40** °C
